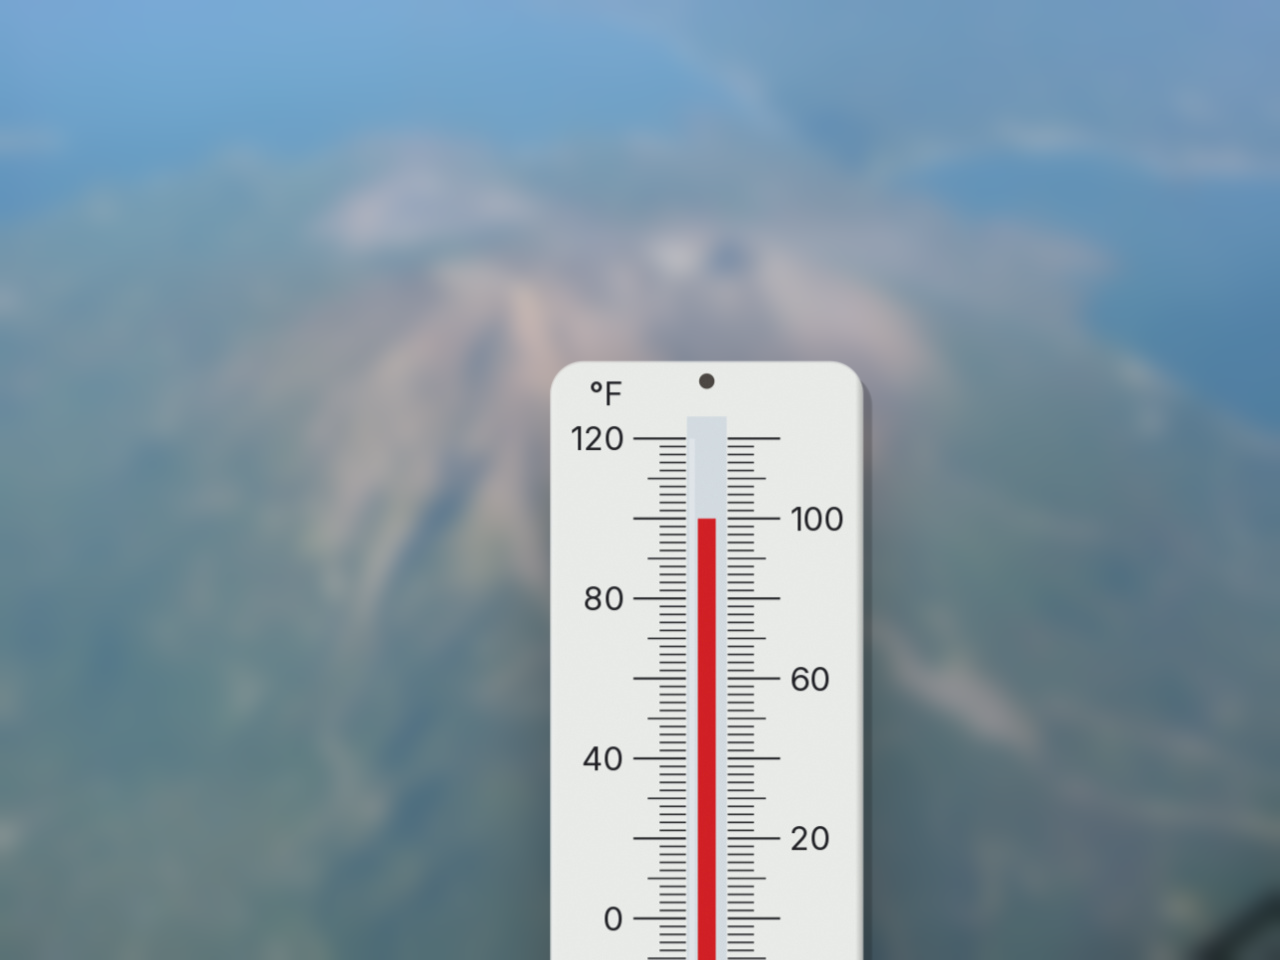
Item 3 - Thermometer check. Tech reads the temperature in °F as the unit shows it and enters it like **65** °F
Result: **100** °F
